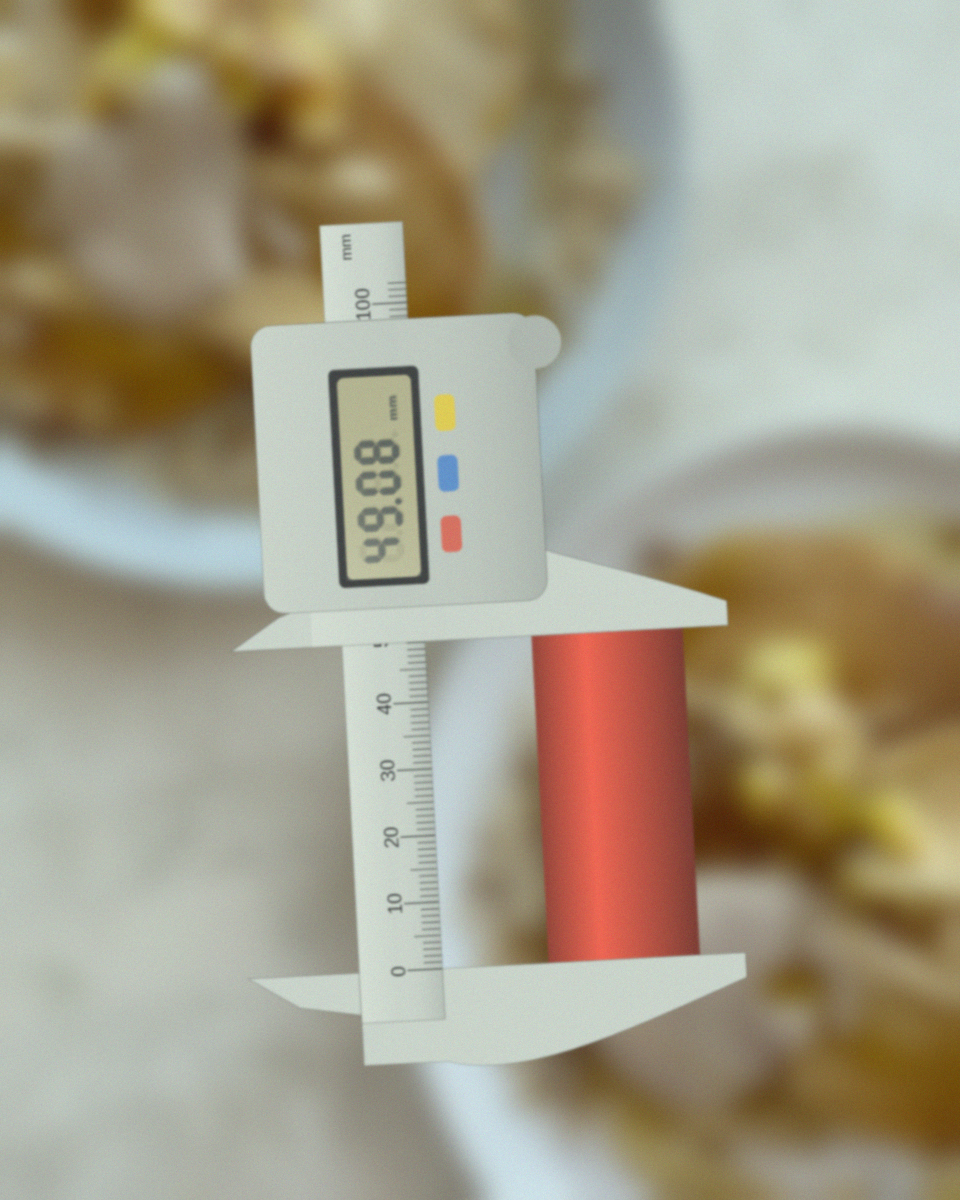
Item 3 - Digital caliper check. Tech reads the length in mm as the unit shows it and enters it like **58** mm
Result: **49.08** mm
